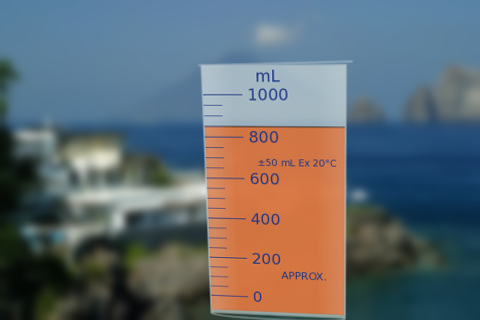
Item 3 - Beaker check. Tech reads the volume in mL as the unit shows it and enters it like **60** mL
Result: **850** mL
